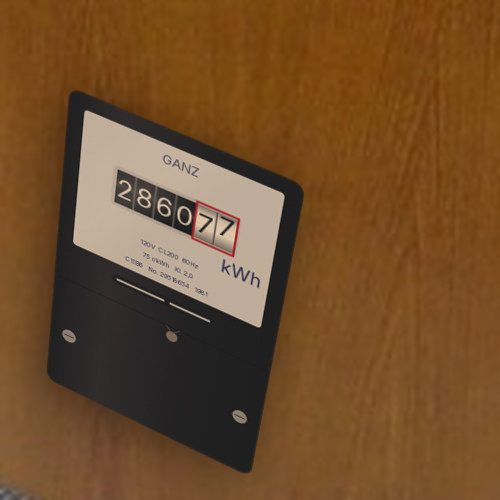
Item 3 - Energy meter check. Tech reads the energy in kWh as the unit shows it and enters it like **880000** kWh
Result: **2860.77** kWh
